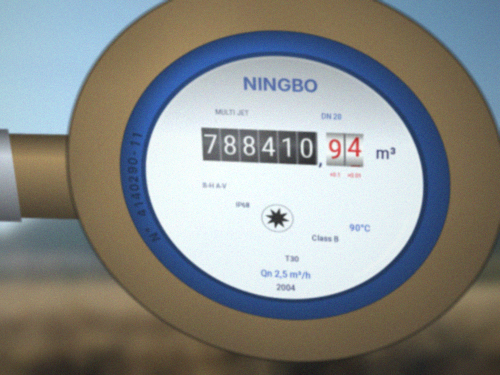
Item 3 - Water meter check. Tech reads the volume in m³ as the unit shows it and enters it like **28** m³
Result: **788410.94** m³
